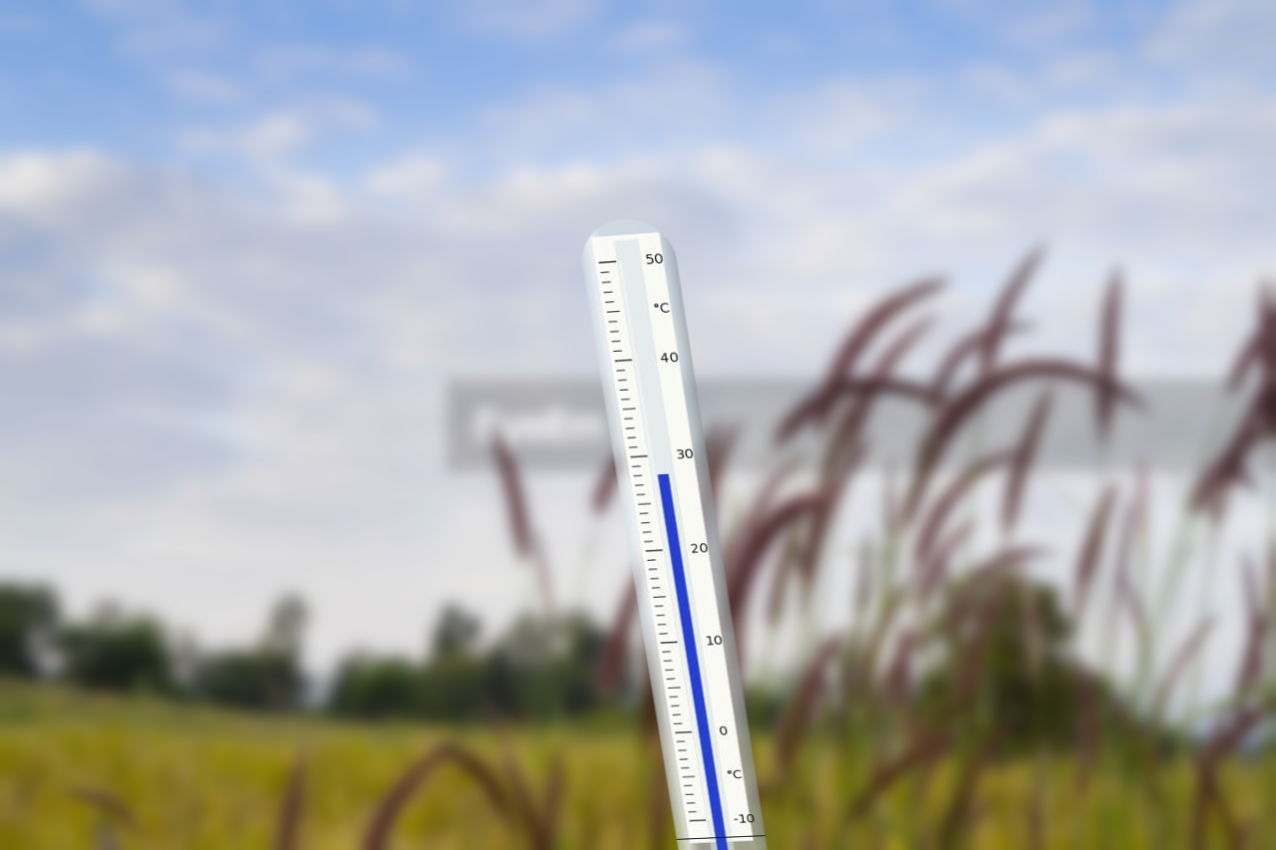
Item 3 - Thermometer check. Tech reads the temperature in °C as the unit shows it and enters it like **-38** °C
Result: **28** °C
